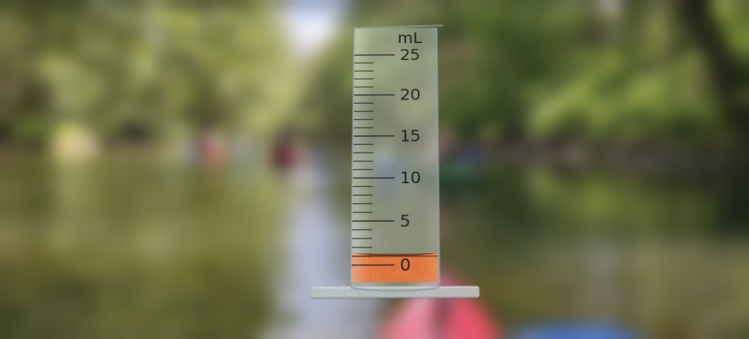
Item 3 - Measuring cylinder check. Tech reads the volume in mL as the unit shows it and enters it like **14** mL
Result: **1** mL
